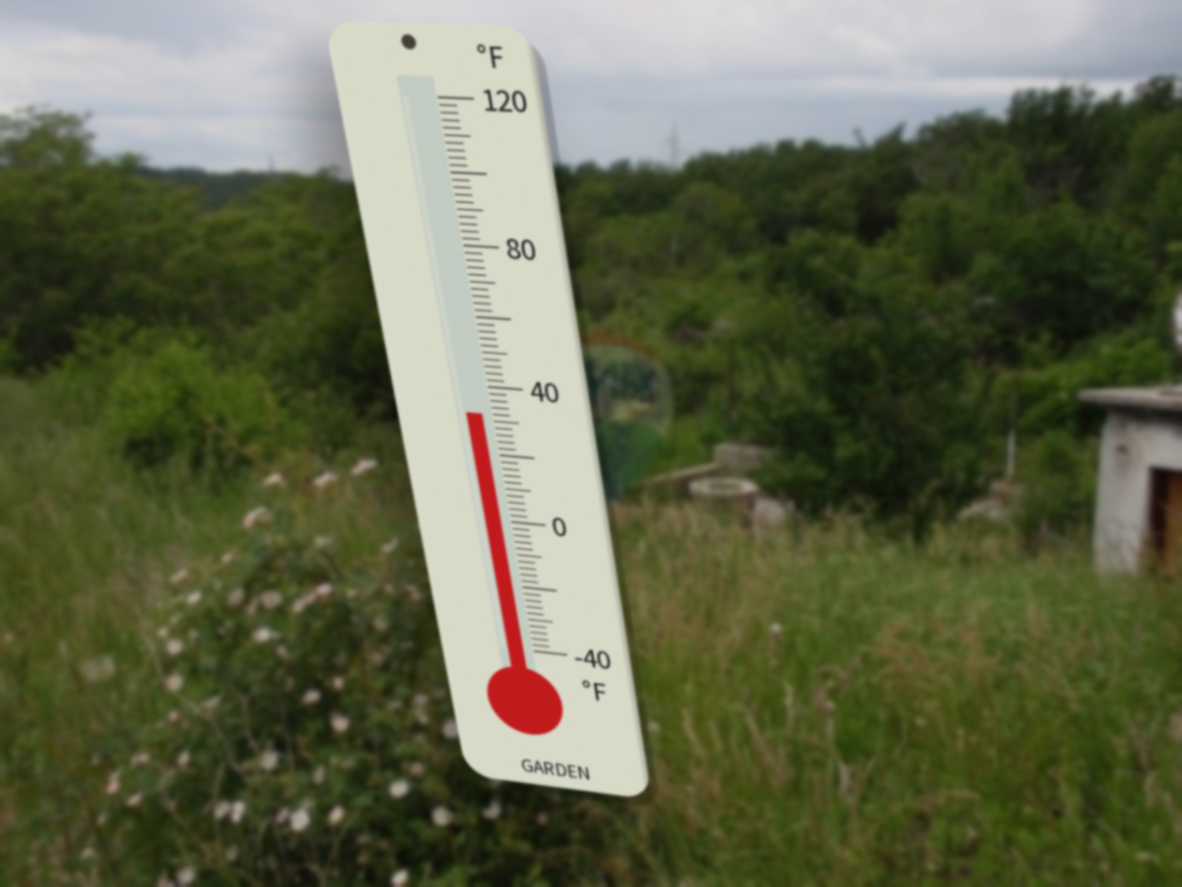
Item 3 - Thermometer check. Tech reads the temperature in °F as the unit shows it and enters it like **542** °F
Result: **32** °F
